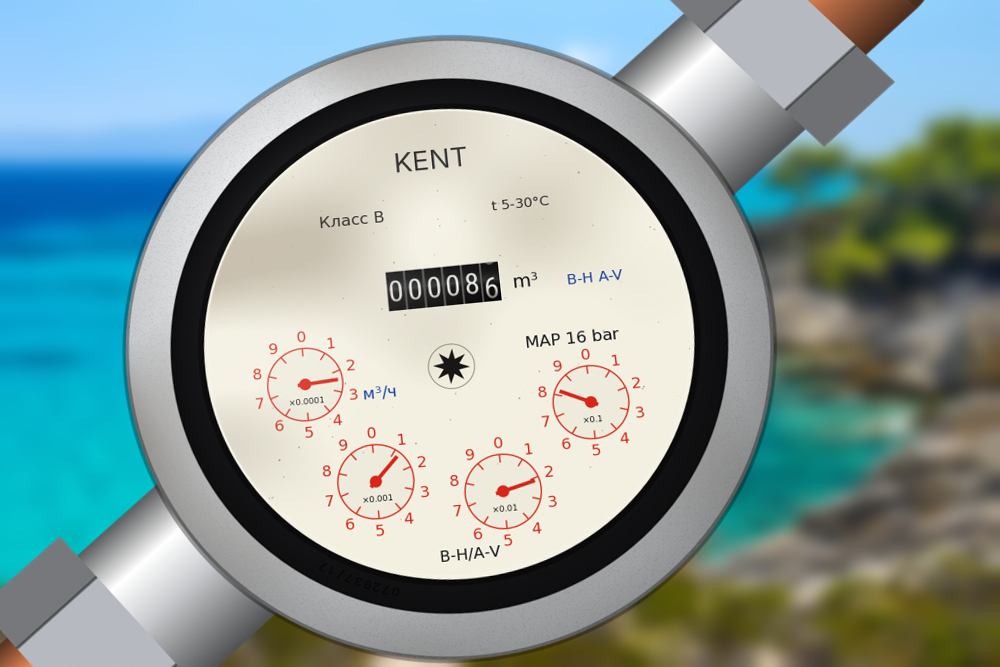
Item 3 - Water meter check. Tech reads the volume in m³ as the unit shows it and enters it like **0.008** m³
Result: **85.8212** m³
